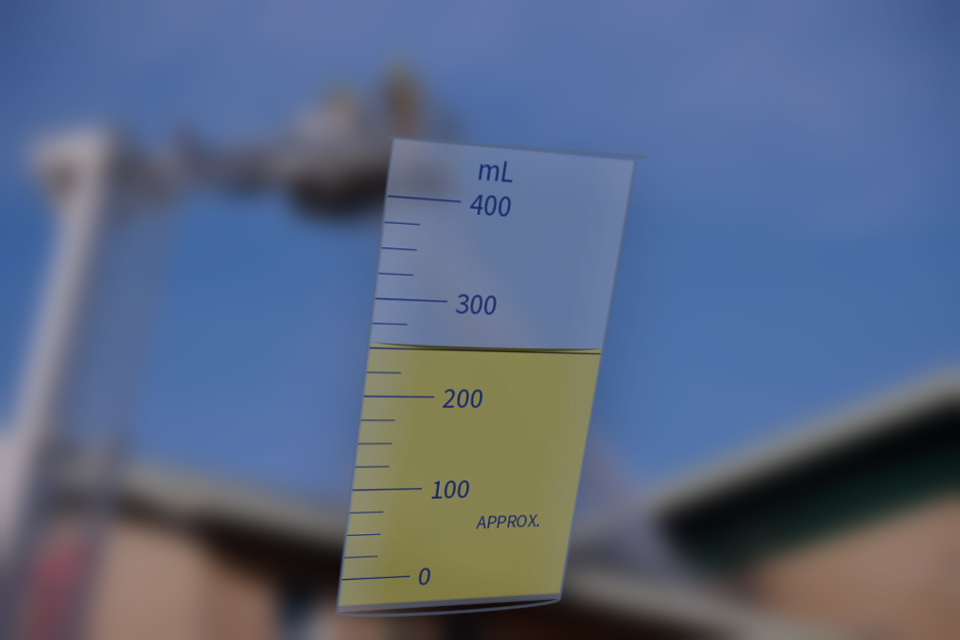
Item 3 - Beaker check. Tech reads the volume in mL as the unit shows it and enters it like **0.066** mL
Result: **250** mL
